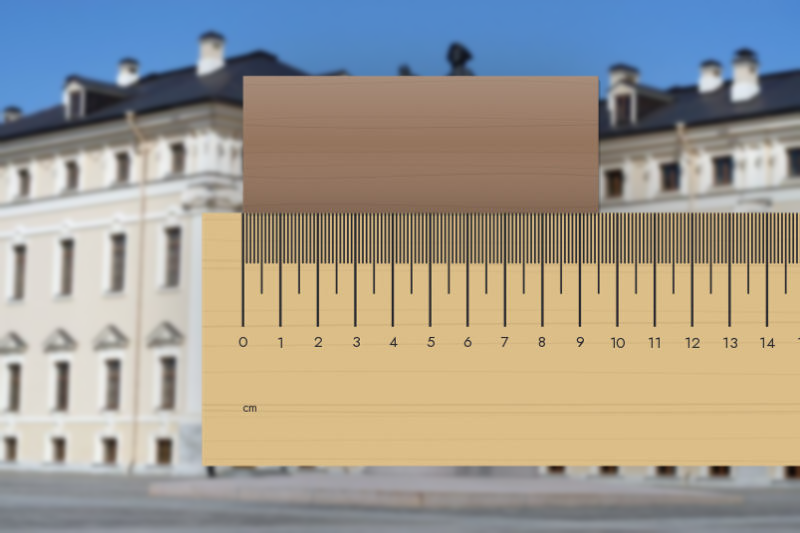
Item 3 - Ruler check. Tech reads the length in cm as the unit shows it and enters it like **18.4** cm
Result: **9.5** cm
